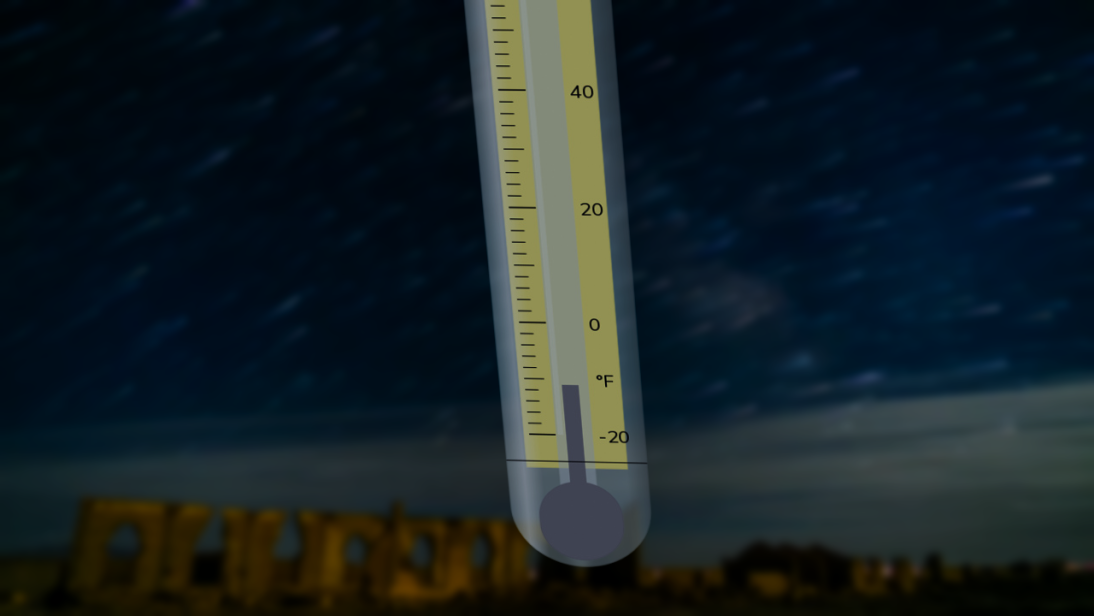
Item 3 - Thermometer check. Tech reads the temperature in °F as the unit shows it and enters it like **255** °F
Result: **-11** °F
